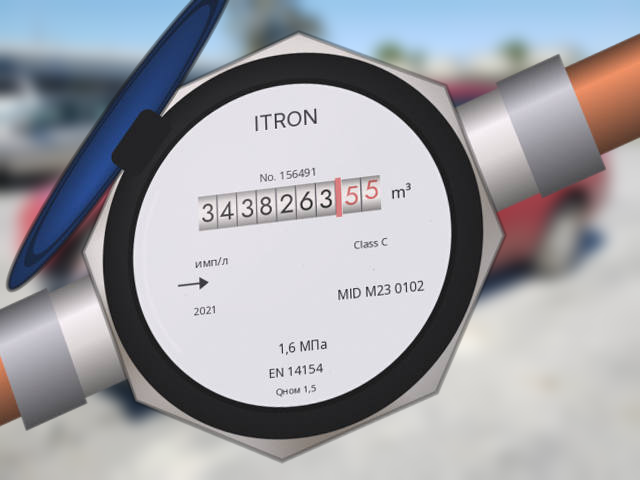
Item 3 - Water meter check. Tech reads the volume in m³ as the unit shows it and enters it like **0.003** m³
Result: **3438263.55** m³
